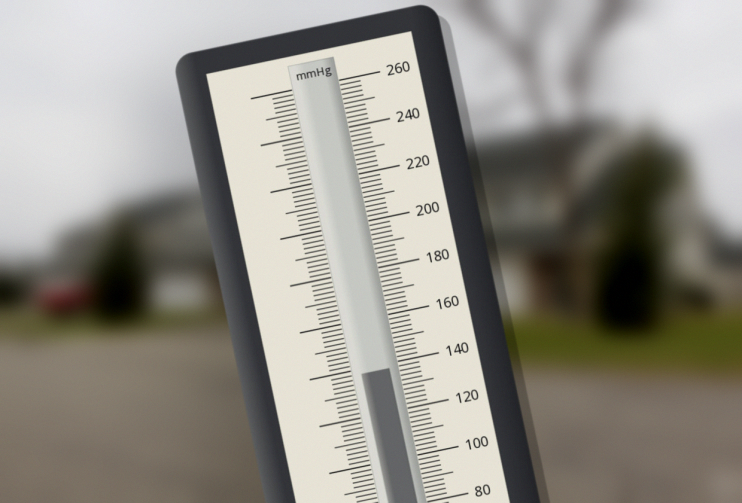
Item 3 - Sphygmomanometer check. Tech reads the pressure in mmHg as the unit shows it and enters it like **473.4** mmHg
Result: **138** mmHg
